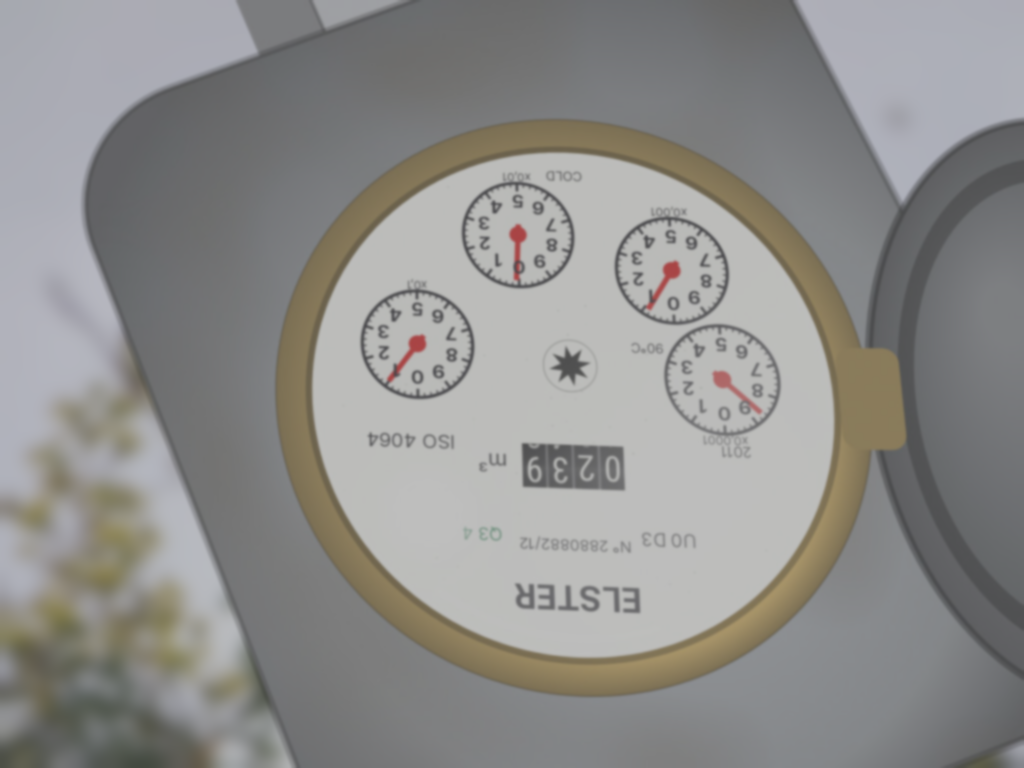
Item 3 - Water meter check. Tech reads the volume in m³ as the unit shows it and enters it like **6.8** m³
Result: **239.1008** m³
